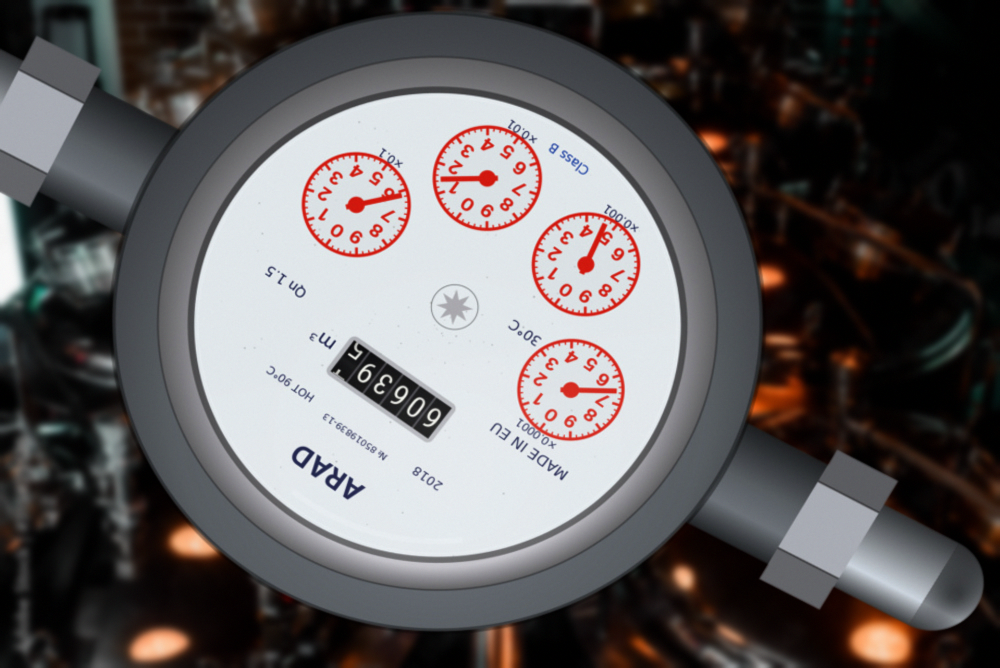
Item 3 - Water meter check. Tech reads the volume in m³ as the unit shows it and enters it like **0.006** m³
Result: **606394.6146** m³
